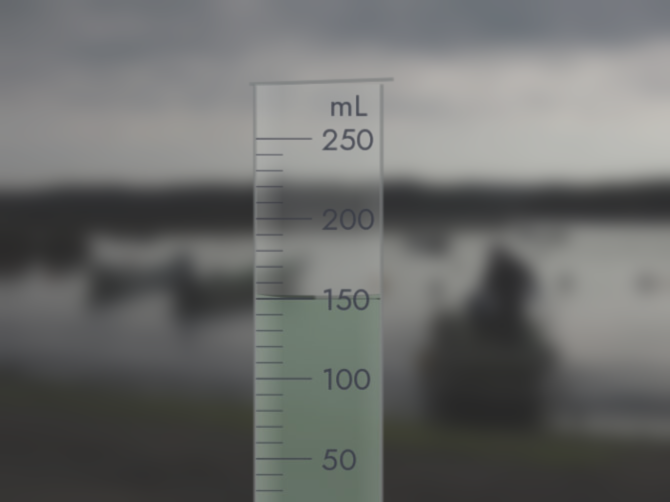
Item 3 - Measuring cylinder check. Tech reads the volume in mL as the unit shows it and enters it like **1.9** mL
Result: **150** mL
